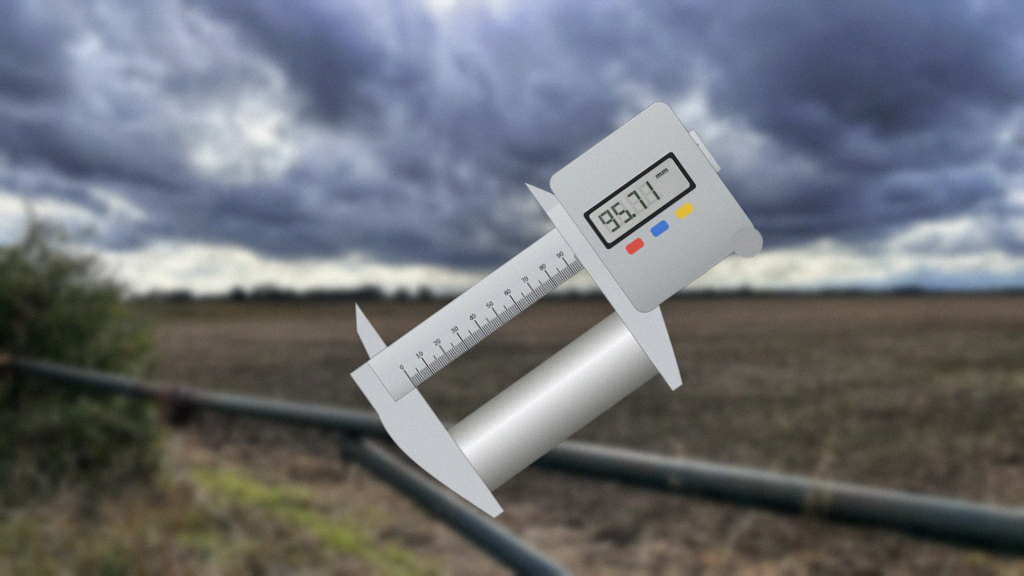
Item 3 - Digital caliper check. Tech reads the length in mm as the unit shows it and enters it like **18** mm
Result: **95.71** mm
